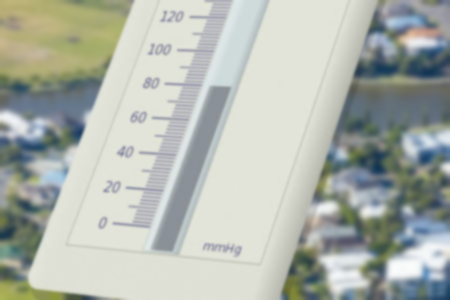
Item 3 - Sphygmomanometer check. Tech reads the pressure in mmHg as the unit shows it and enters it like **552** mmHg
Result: **80** mmHg
